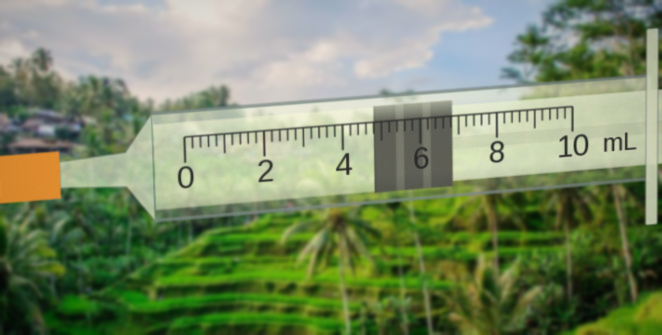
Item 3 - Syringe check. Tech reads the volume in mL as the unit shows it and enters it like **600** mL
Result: **4.8** mL
